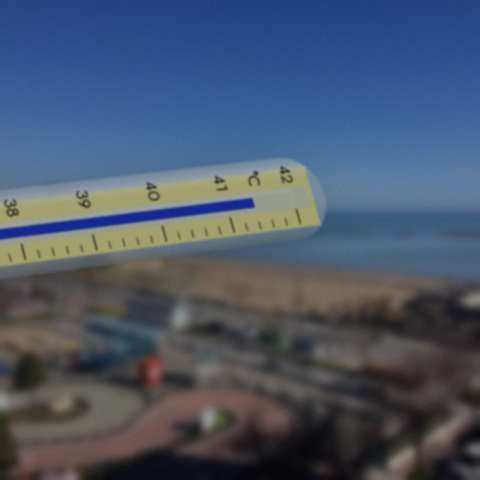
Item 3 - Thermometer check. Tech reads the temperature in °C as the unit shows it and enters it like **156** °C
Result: **41.4** °C
